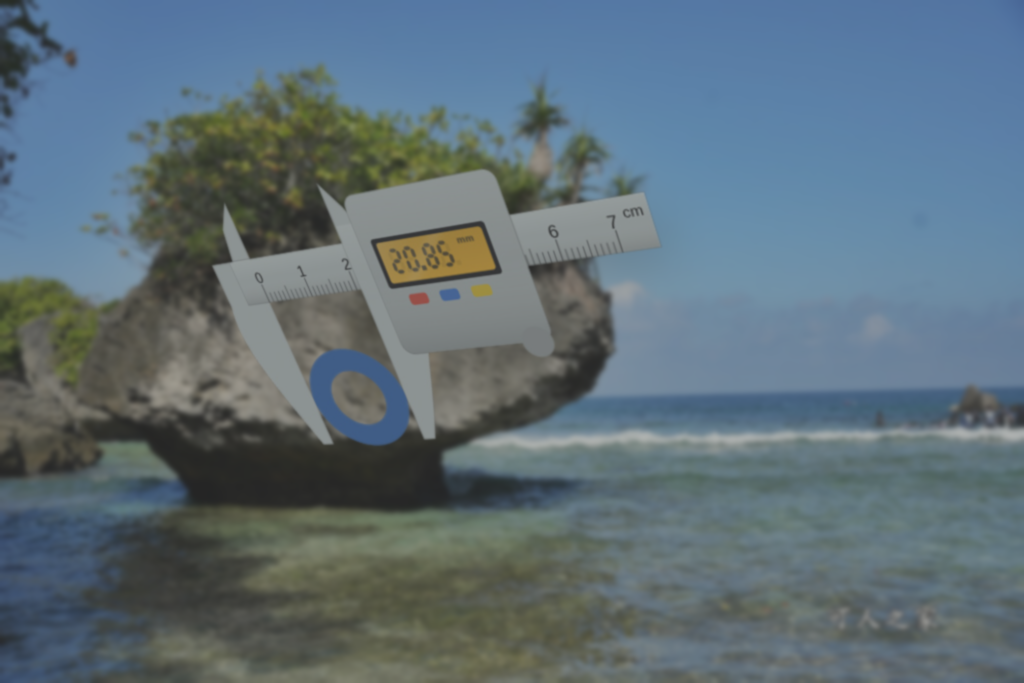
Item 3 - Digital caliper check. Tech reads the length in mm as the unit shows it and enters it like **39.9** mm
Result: **20.85** mm
